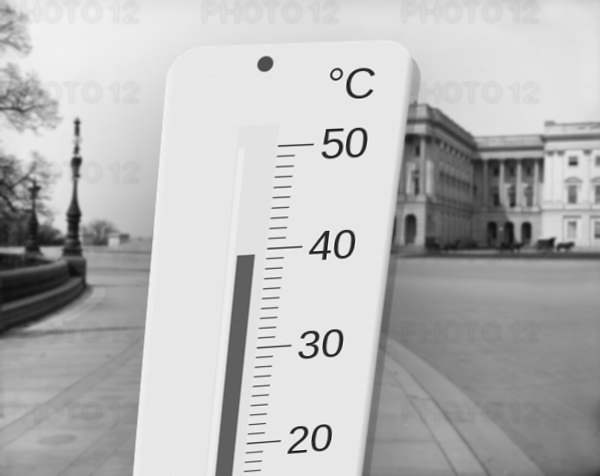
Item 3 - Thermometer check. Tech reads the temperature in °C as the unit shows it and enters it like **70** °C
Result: **39.5** °C
